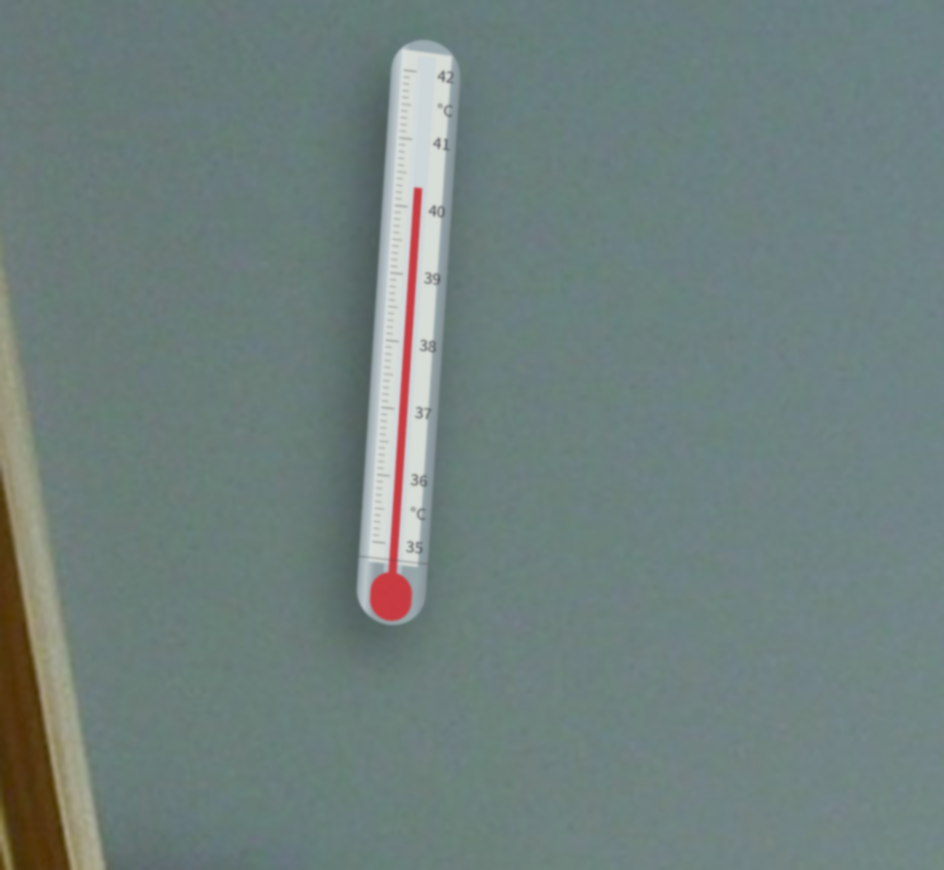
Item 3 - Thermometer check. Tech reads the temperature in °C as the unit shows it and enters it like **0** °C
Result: **40.3** °C
